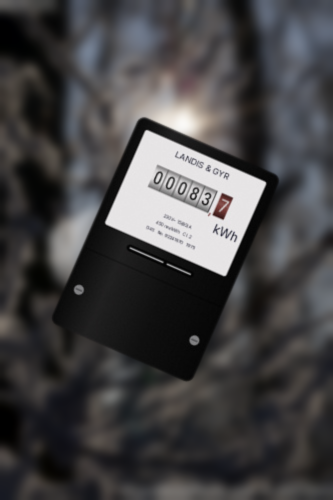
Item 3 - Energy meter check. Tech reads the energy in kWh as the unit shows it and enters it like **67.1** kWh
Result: **83.7** kWh
